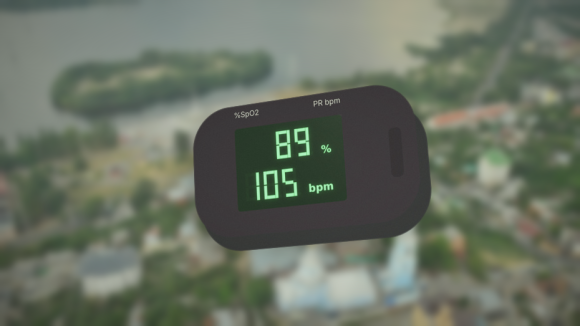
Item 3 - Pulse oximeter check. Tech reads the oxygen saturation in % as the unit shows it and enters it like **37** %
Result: **89** %
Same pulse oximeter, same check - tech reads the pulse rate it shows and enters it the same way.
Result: **105** bpm
